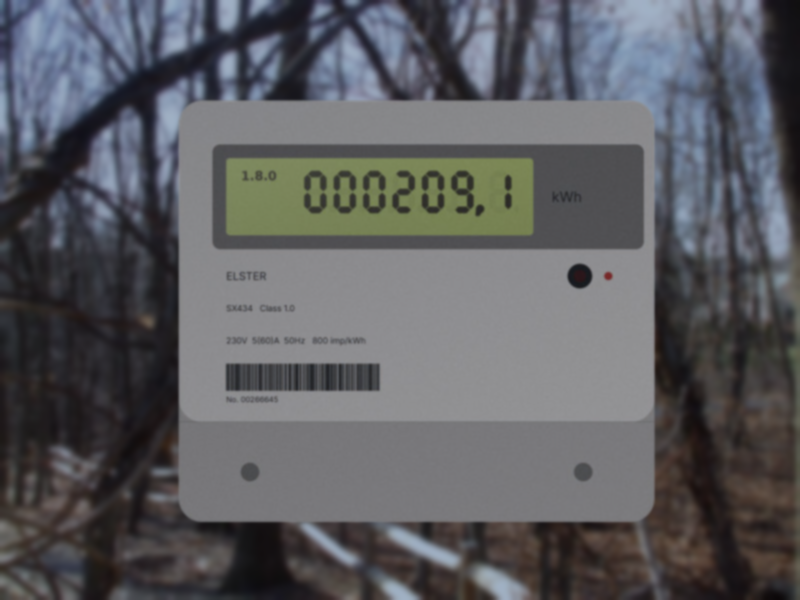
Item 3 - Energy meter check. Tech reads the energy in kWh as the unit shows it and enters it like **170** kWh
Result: **209.1** kWh
